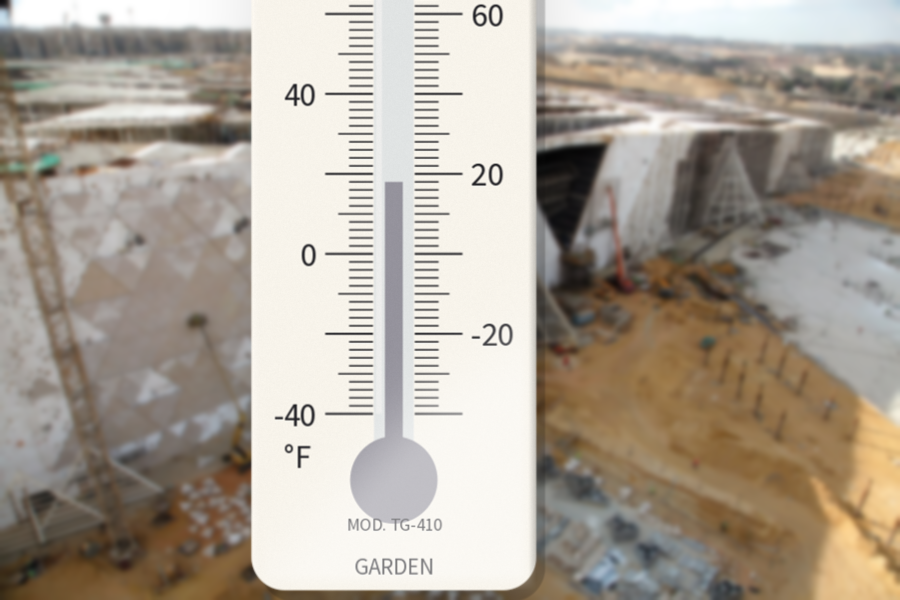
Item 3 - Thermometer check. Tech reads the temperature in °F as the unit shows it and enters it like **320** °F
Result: **18** °F
